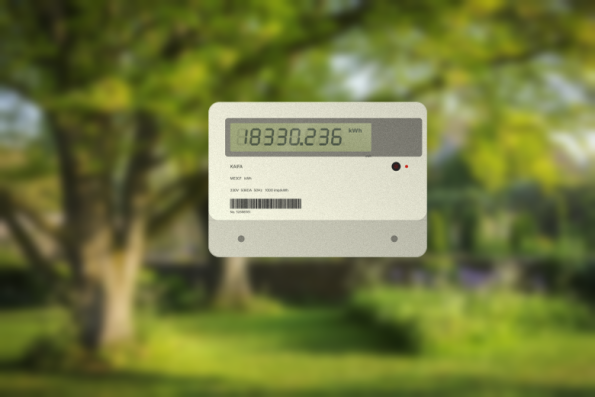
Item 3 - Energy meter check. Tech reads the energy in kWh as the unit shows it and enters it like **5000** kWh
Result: **18330.236** kWh
